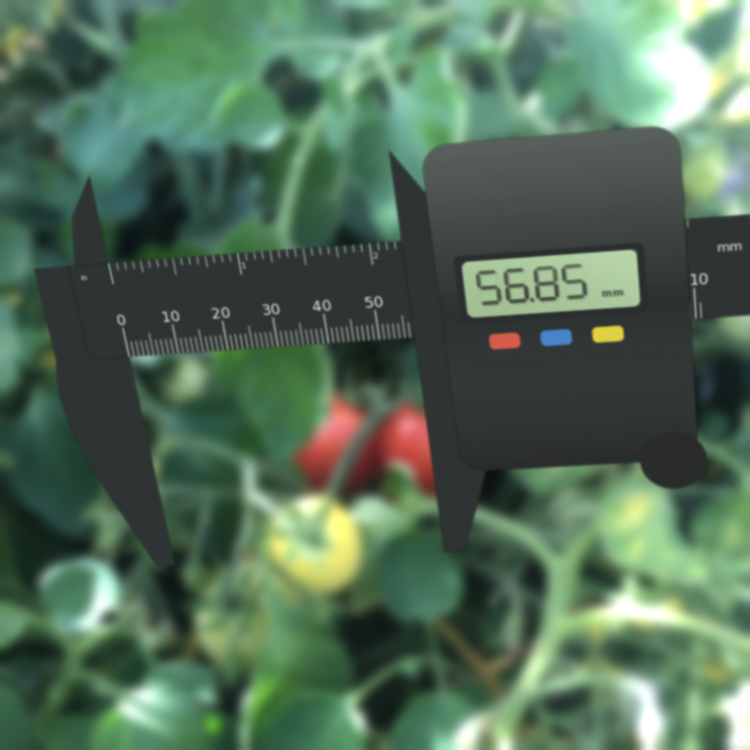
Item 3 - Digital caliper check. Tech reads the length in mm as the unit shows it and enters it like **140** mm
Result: **56.85** mm
